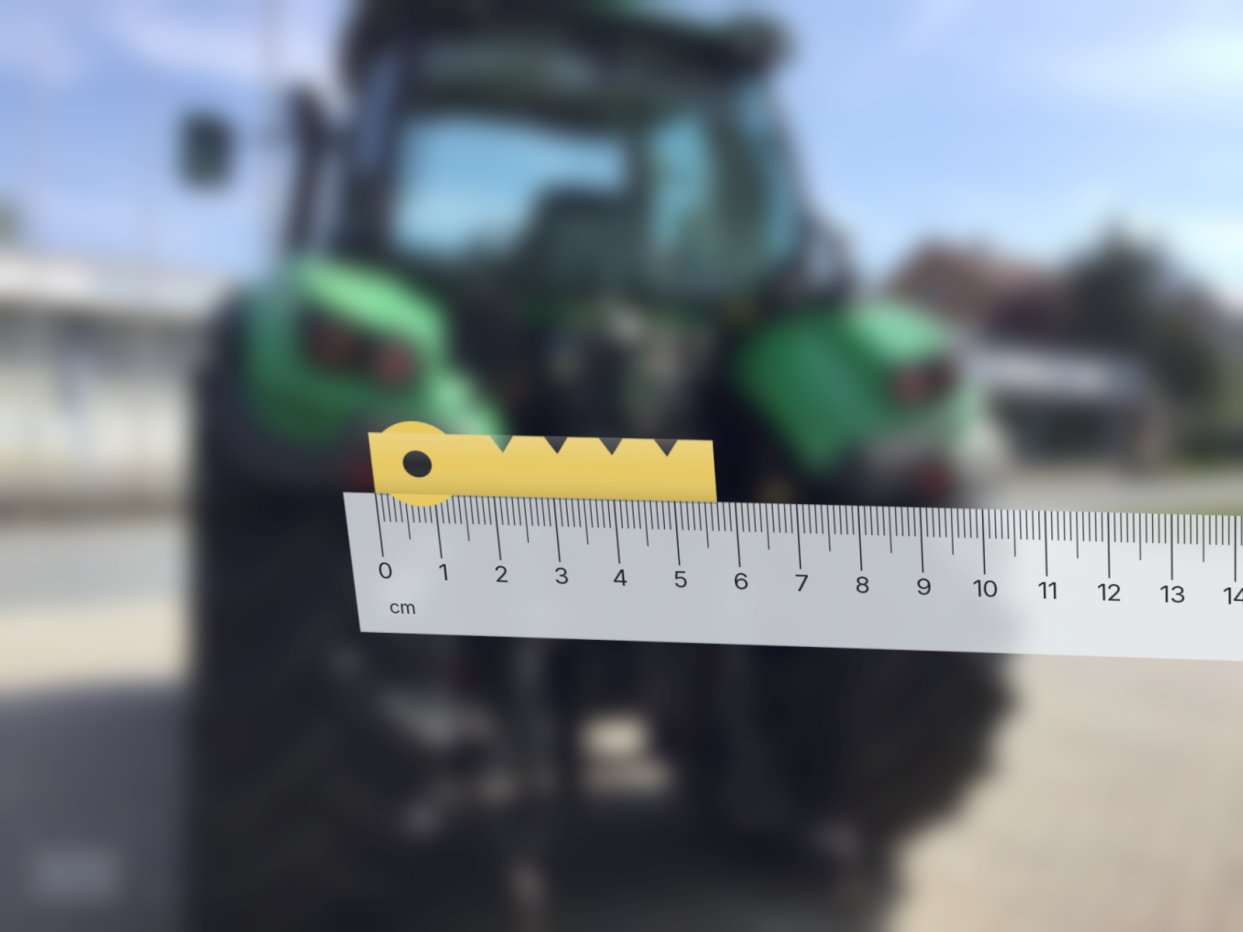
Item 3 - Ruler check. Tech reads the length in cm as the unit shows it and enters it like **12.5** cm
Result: **5.7** cm
